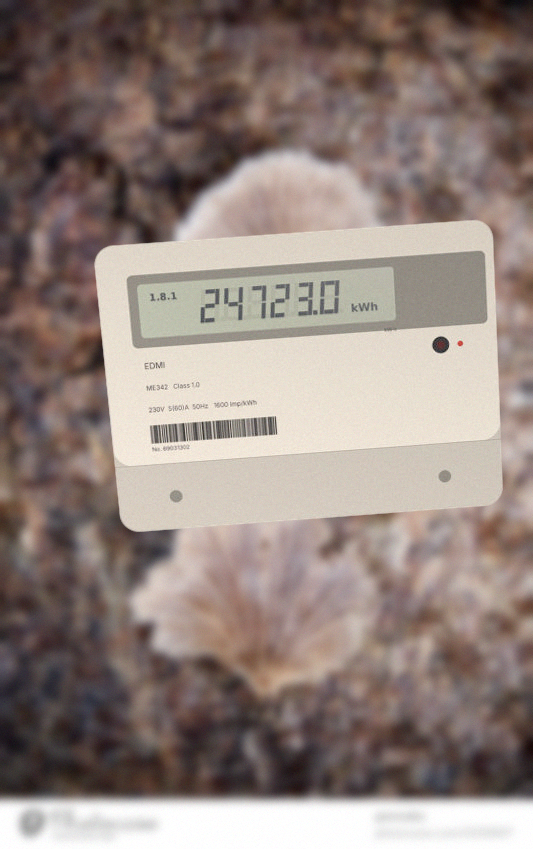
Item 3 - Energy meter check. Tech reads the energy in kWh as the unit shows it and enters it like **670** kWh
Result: **24723.0** kWh
